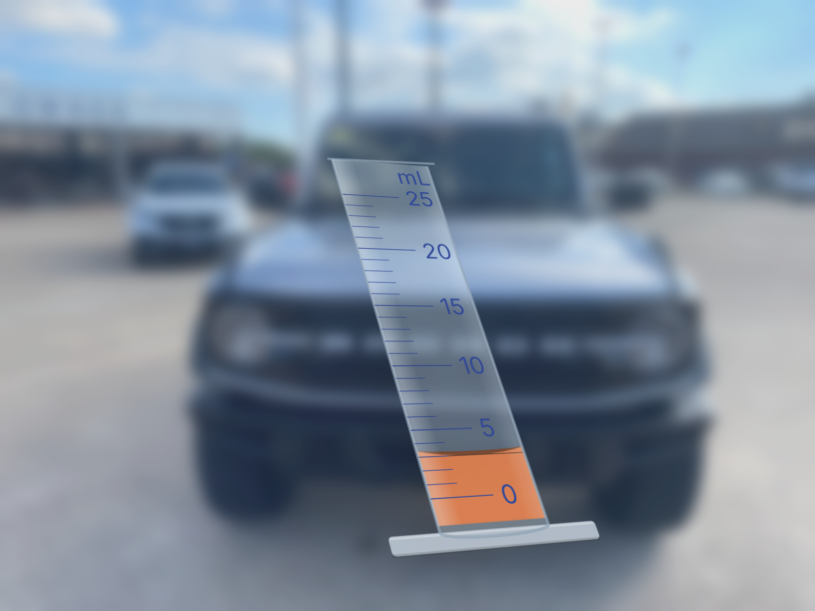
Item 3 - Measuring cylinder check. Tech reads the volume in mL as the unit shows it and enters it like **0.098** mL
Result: **3** mL
